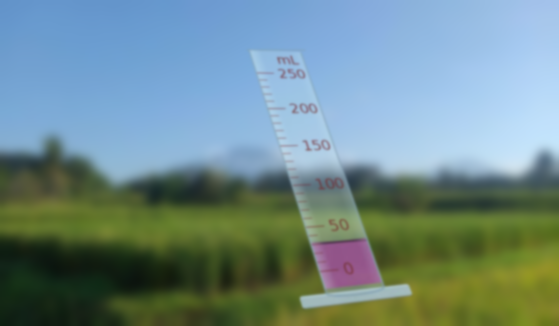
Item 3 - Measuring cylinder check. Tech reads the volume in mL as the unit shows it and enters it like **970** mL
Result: **30** mL
